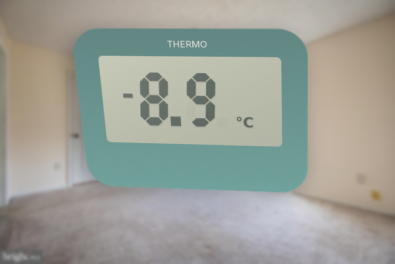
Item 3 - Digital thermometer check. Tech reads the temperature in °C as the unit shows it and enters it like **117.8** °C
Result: **-8.9** °C
